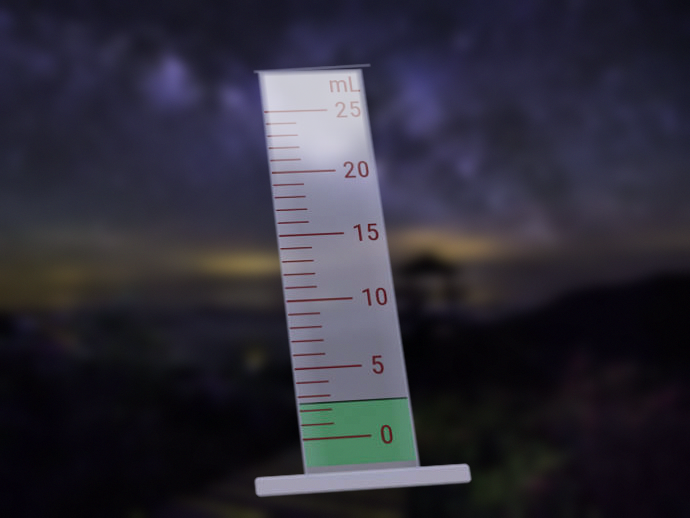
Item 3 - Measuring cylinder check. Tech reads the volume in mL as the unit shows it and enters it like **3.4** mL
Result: **2.5** mL
